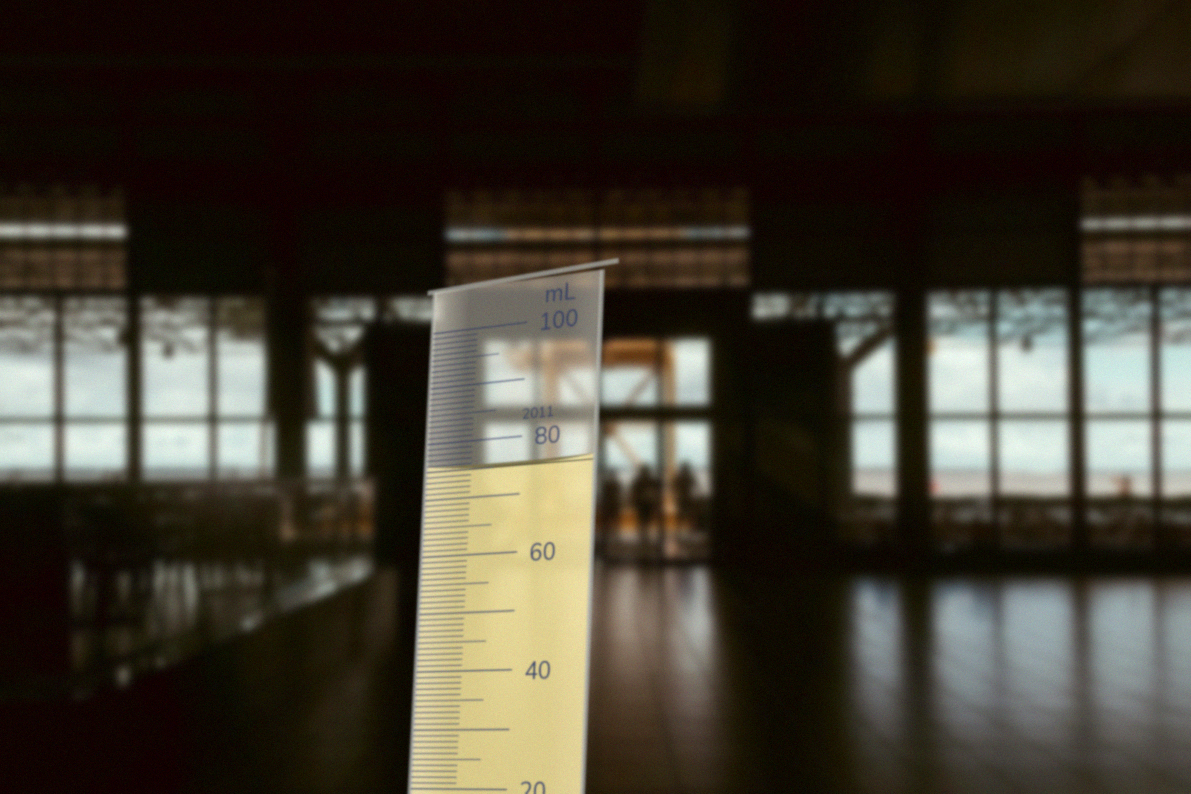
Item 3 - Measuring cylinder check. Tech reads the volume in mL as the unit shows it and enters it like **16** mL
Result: **75** mL
